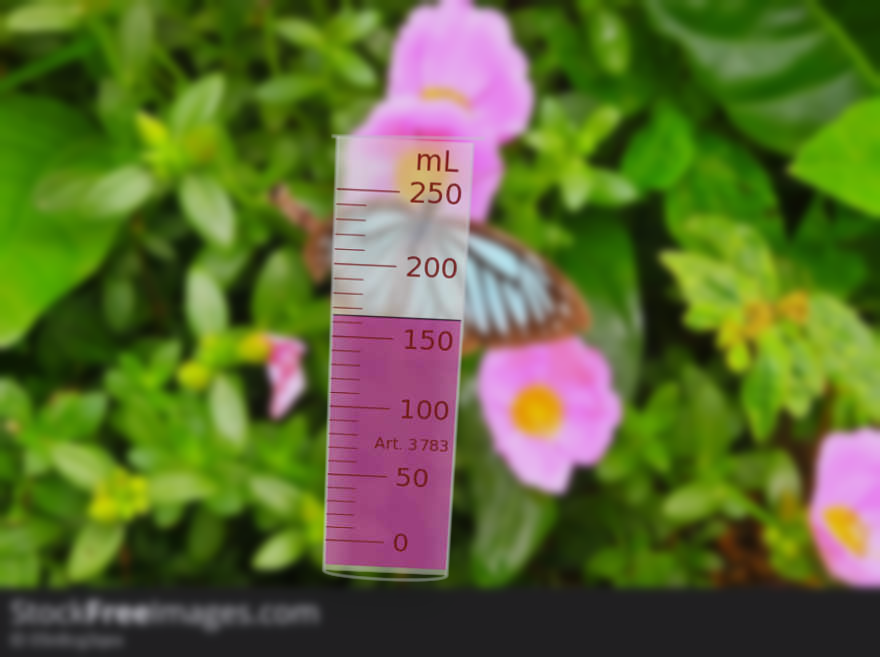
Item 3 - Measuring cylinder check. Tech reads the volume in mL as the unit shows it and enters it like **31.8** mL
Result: **165** mL
